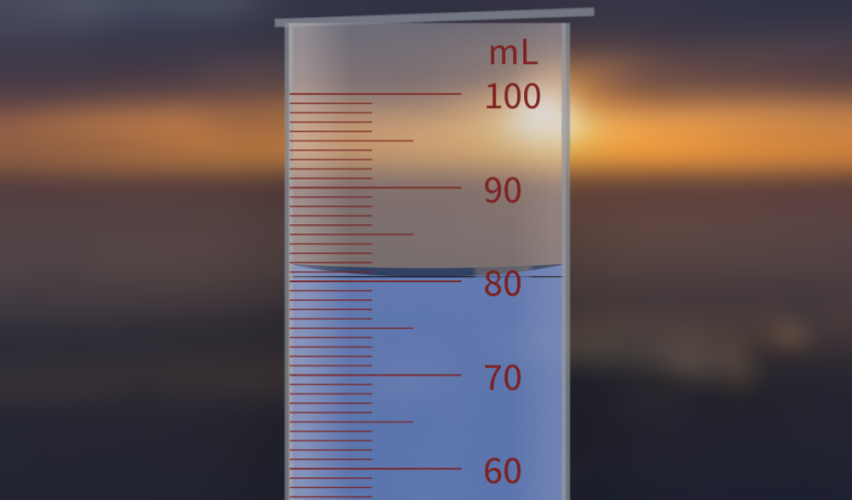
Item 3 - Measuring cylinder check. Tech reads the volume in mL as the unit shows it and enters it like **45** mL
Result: **80.5** mL
